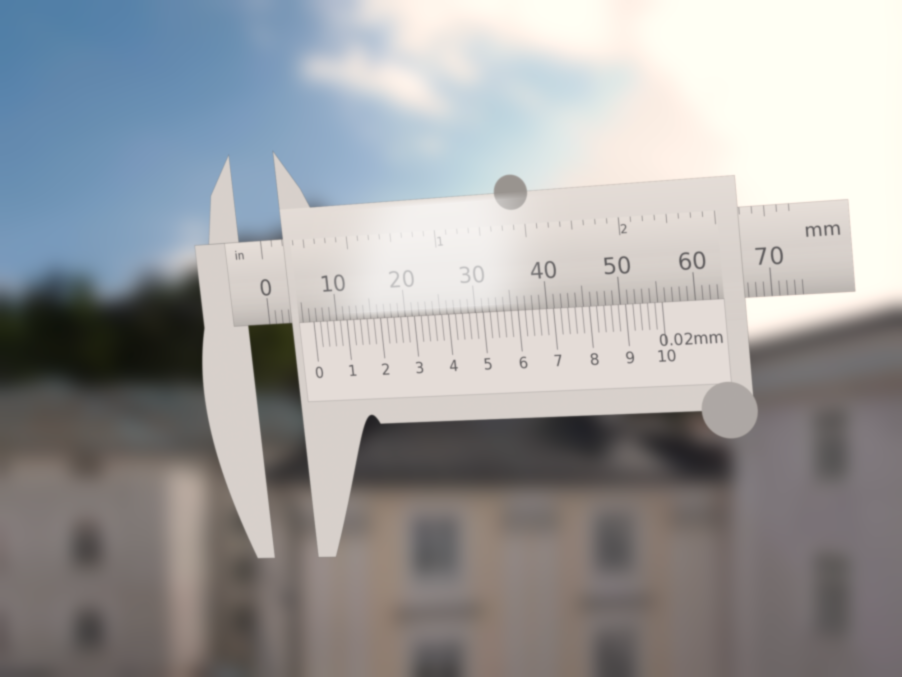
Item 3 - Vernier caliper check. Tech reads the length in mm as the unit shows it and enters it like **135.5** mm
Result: **6.6** mm
